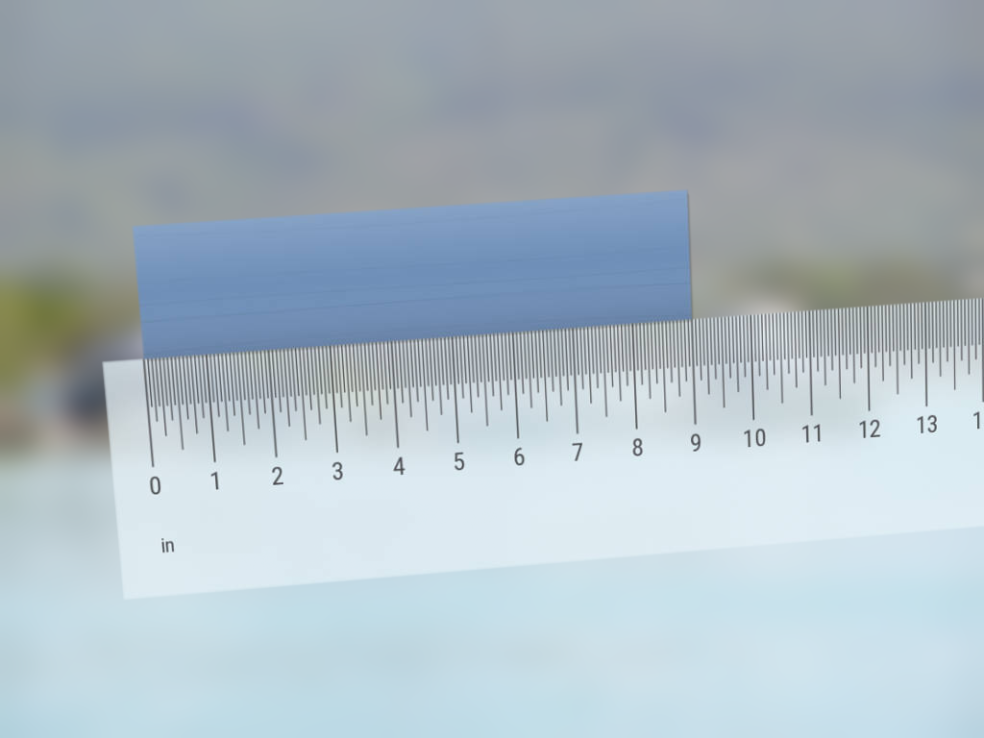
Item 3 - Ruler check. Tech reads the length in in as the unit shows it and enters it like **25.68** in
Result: **9** in
